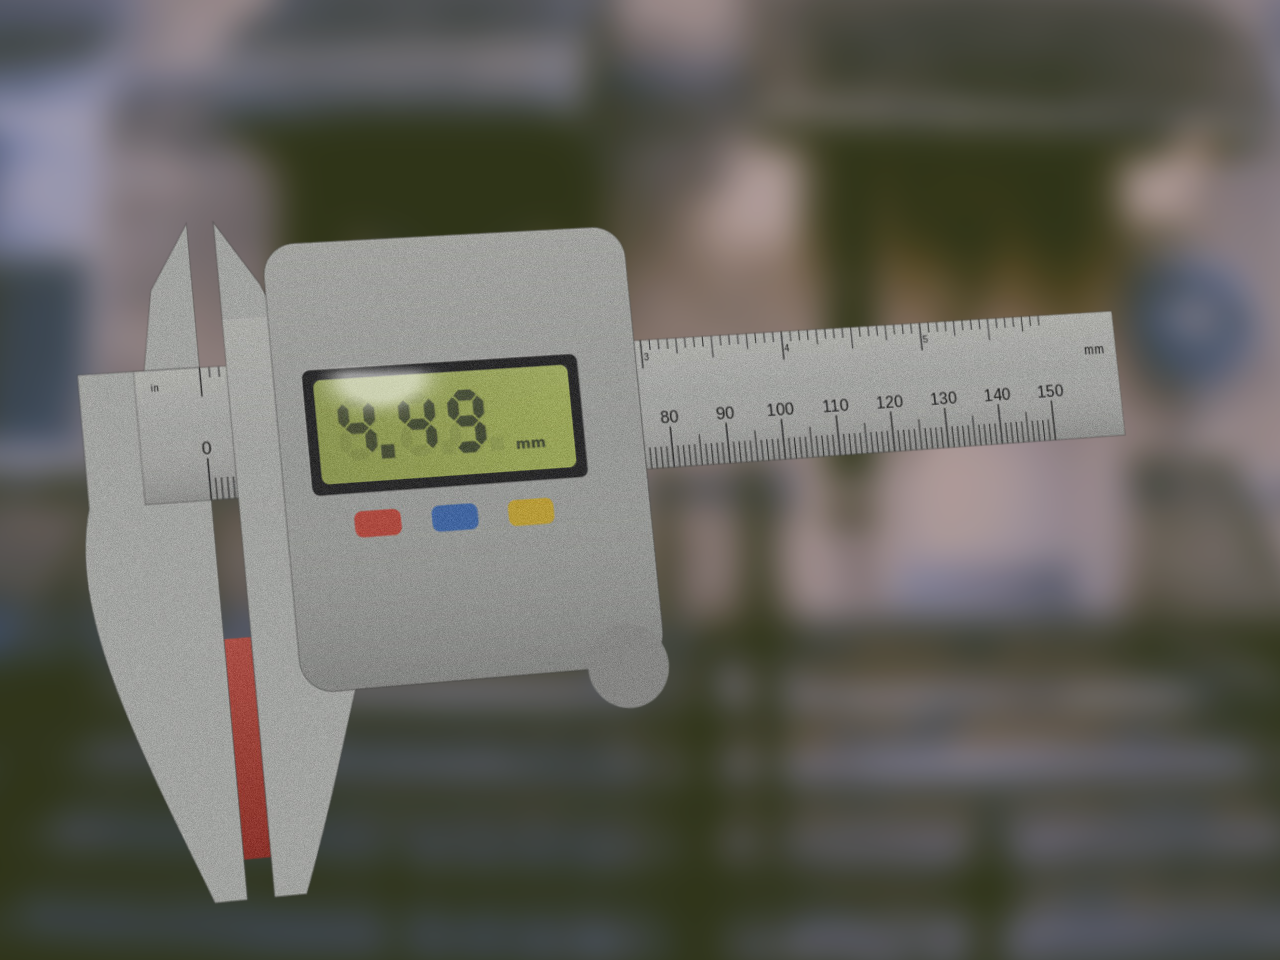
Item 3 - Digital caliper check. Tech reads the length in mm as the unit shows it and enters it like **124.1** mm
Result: **4.49** mm
